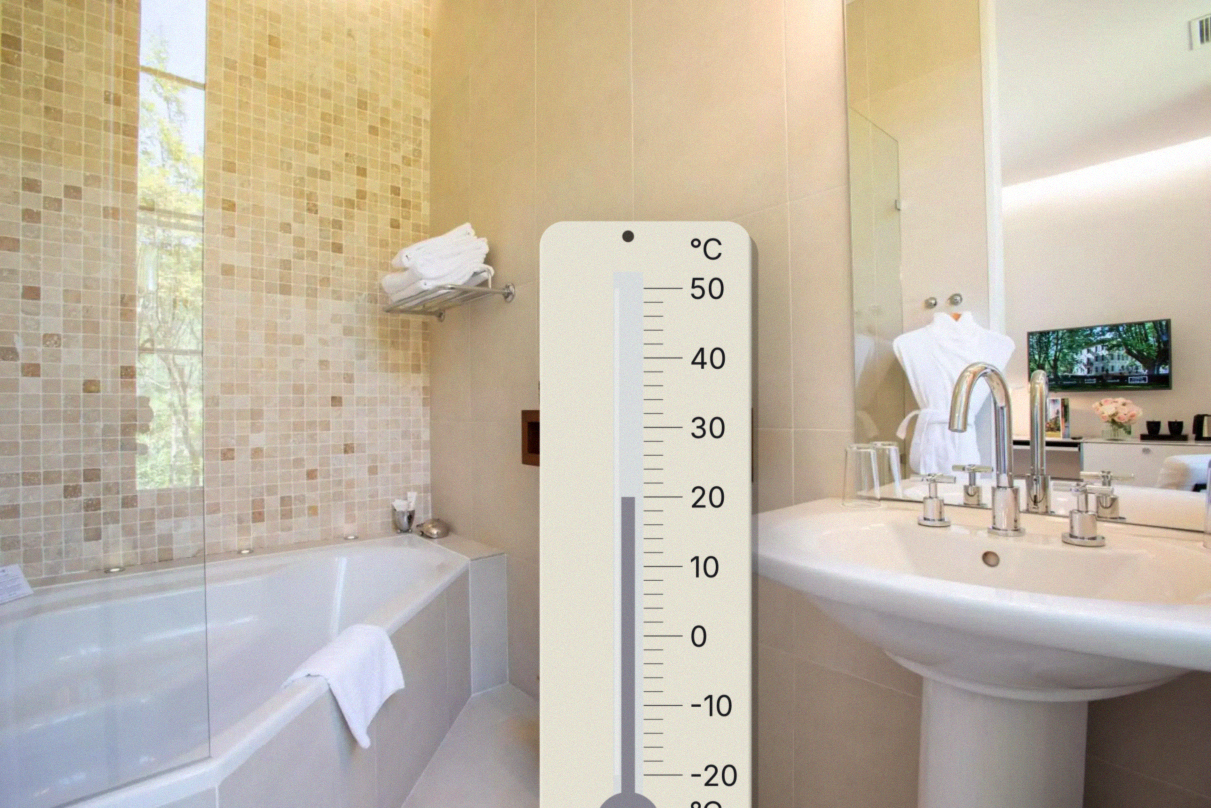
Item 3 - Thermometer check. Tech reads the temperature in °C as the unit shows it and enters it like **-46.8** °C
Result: **20** °C
